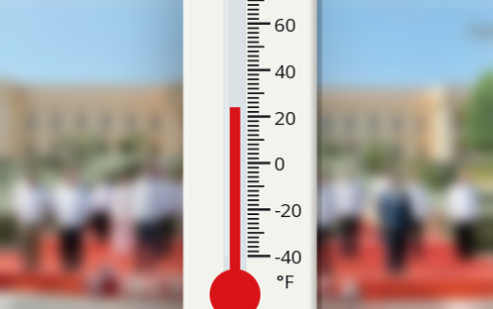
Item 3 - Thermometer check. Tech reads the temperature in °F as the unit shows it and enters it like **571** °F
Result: **24** °F
